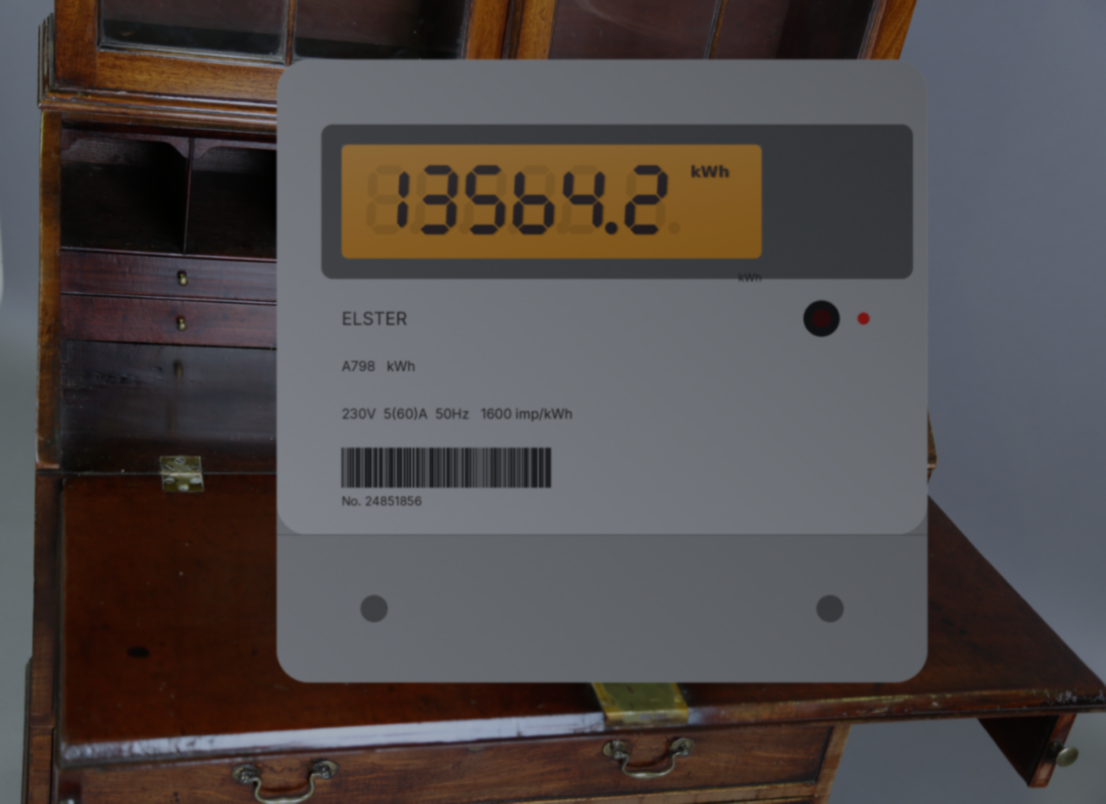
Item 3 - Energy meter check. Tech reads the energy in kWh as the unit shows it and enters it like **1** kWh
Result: **13564.2** kWh
